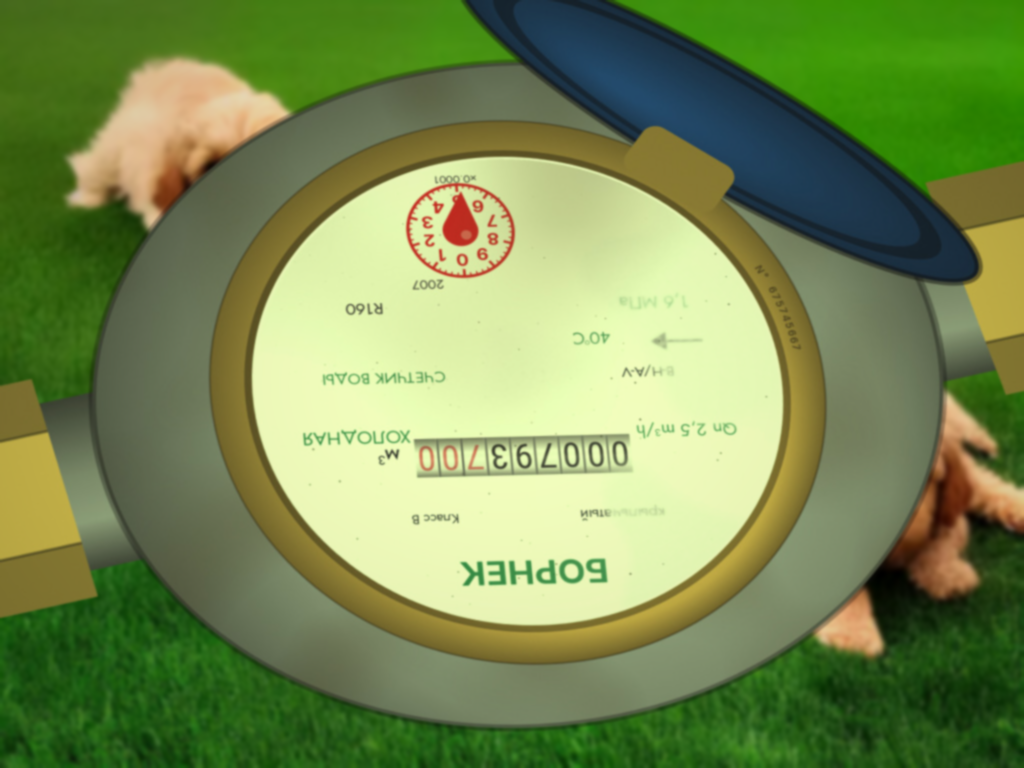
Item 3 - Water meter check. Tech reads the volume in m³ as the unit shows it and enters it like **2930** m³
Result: **793.7005** m³
